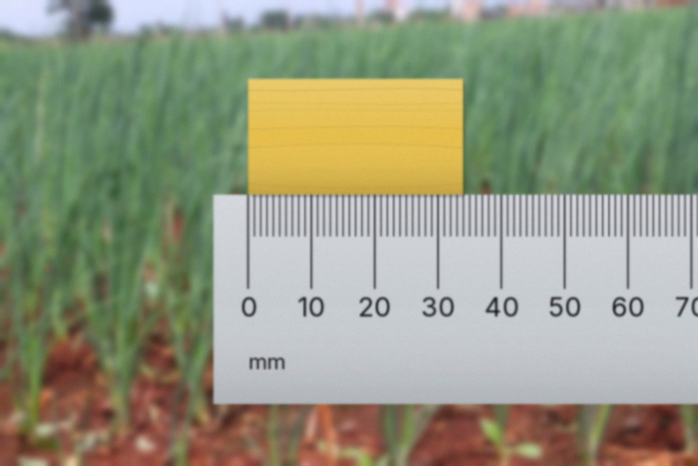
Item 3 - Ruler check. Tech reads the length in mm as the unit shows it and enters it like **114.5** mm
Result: **34** mm
